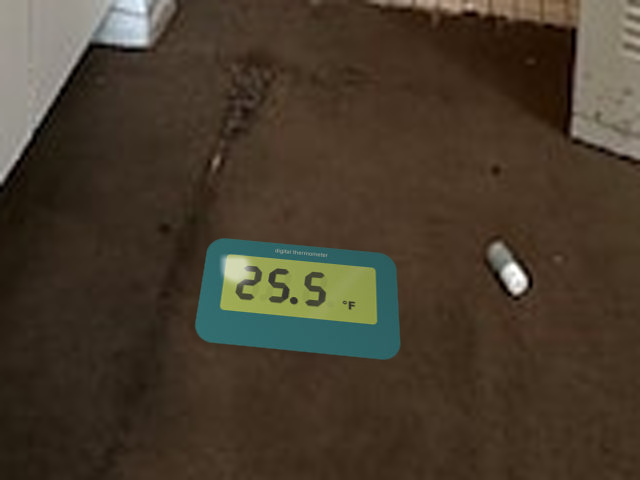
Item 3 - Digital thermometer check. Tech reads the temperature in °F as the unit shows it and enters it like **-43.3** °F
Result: **25.5** °F
